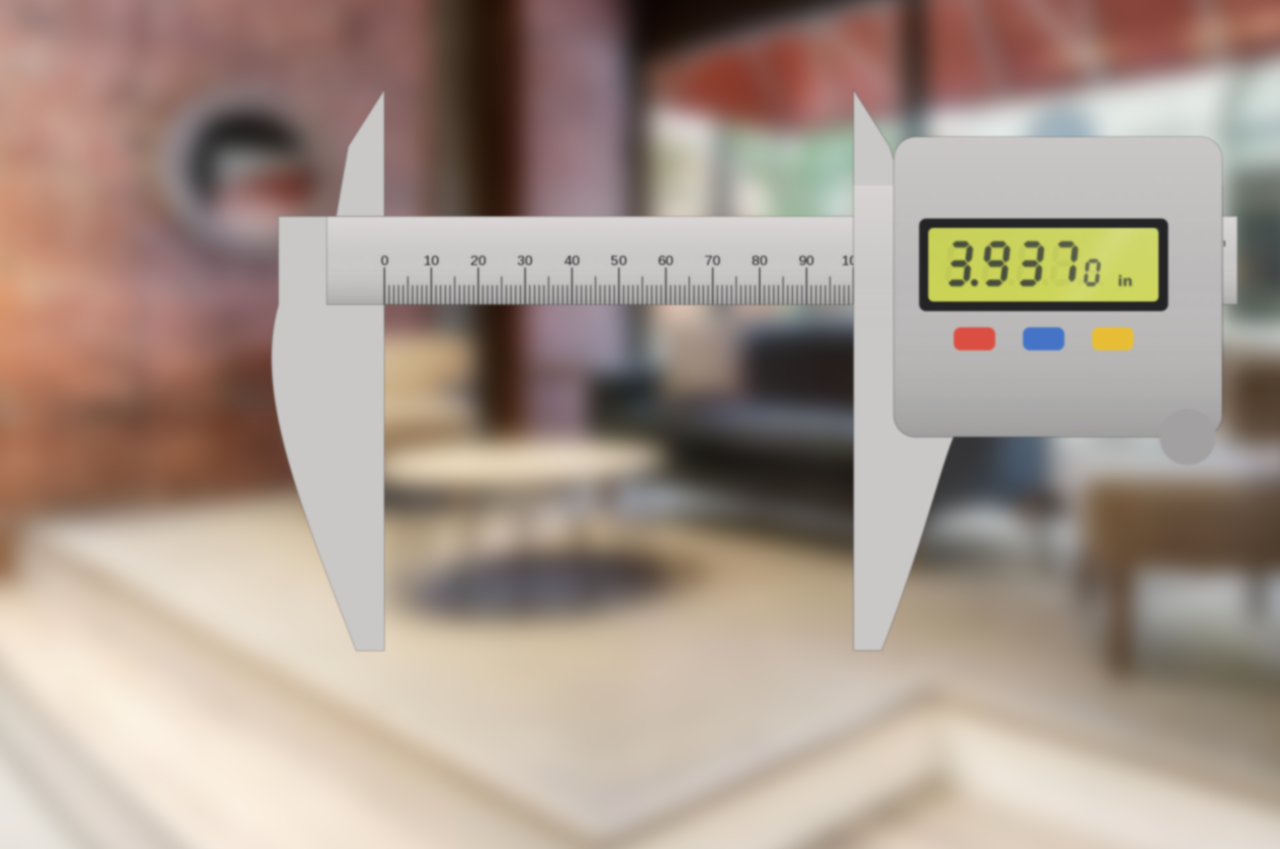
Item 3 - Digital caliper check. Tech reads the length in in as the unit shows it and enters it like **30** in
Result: **3.9370** in
